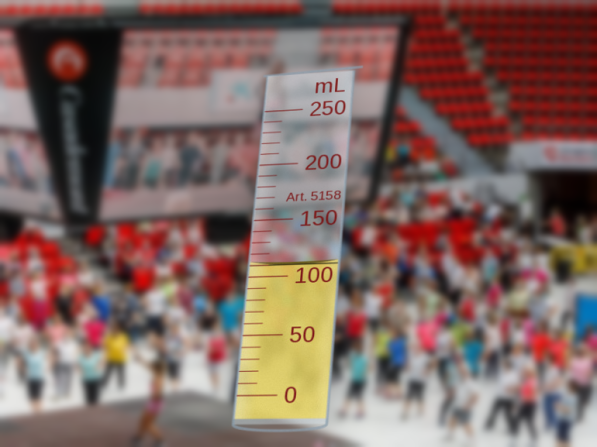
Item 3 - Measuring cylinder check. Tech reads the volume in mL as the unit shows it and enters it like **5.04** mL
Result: **110** mL
